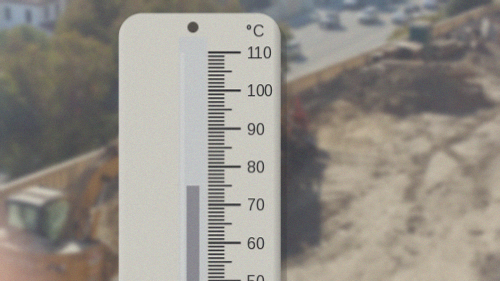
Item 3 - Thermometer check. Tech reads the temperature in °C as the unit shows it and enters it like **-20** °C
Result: **75** °C
